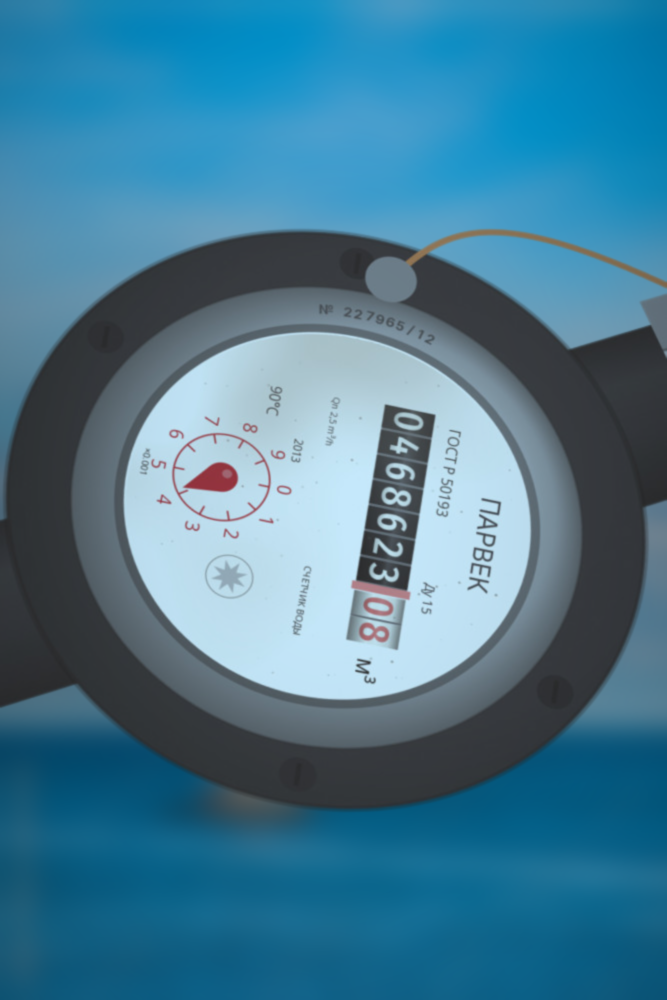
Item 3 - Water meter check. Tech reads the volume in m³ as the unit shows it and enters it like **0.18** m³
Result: **468623.084** m³
